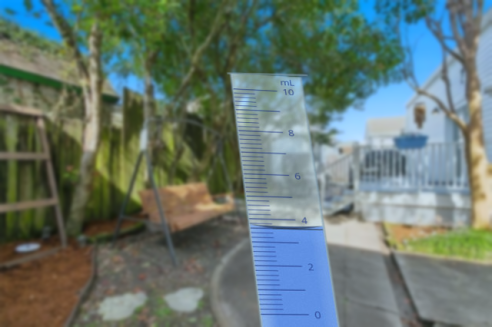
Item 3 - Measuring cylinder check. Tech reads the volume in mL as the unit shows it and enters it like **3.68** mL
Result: **3.6** mL
